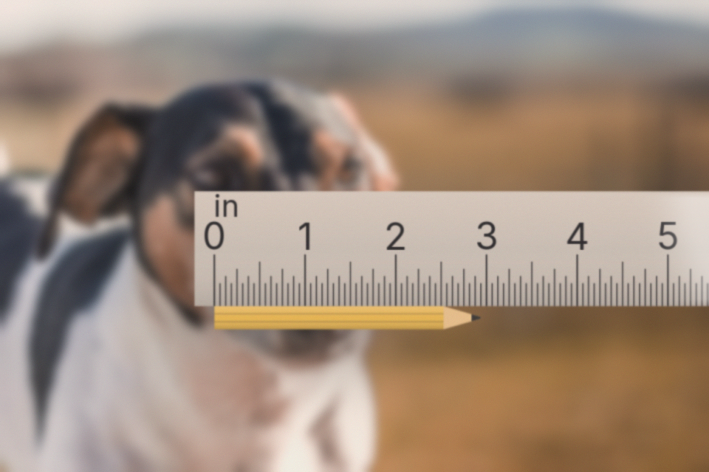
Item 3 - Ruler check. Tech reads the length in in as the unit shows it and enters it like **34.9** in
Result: **2.9375** in
